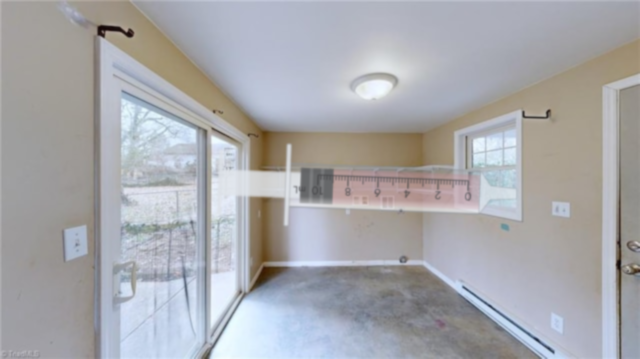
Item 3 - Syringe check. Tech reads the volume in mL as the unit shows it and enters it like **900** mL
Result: **9** mL
